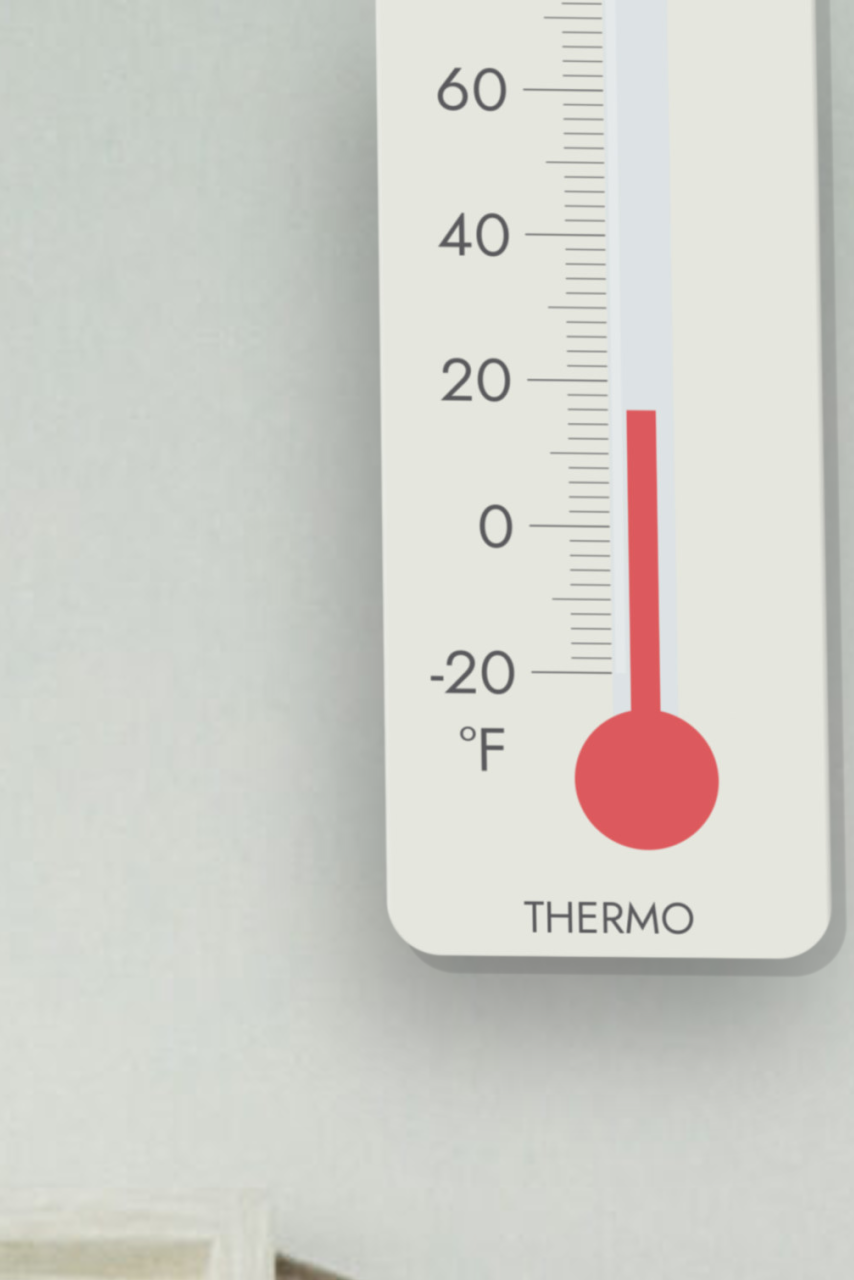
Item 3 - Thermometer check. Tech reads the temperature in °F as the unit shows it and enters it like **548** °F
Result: **16** °F
